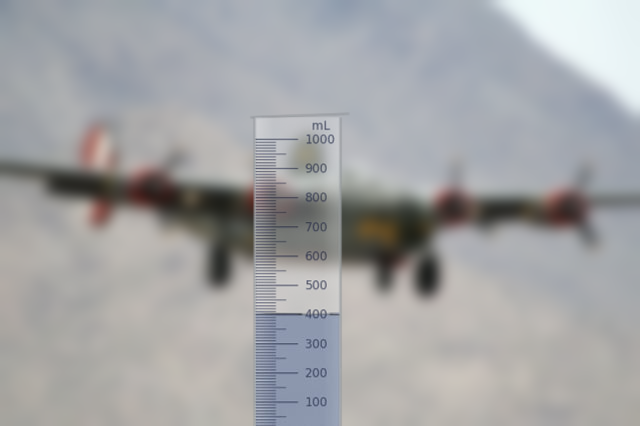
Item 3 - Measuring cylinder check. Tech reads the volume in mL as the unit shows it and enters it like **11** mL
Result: **400** mL
